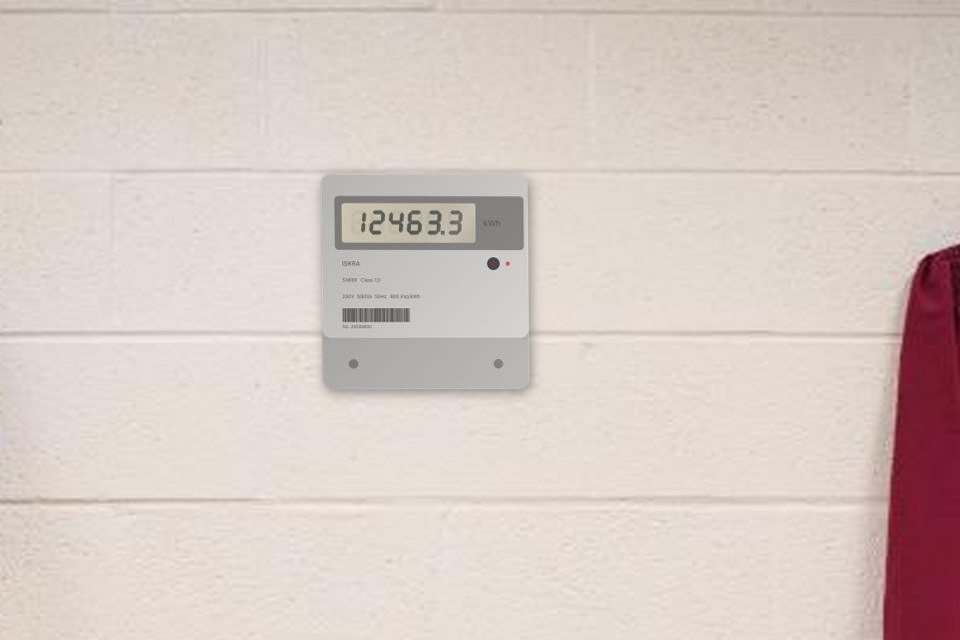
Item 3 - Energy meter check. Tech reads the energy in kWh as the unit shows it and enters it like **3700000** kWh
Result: **12463.3** kWh
